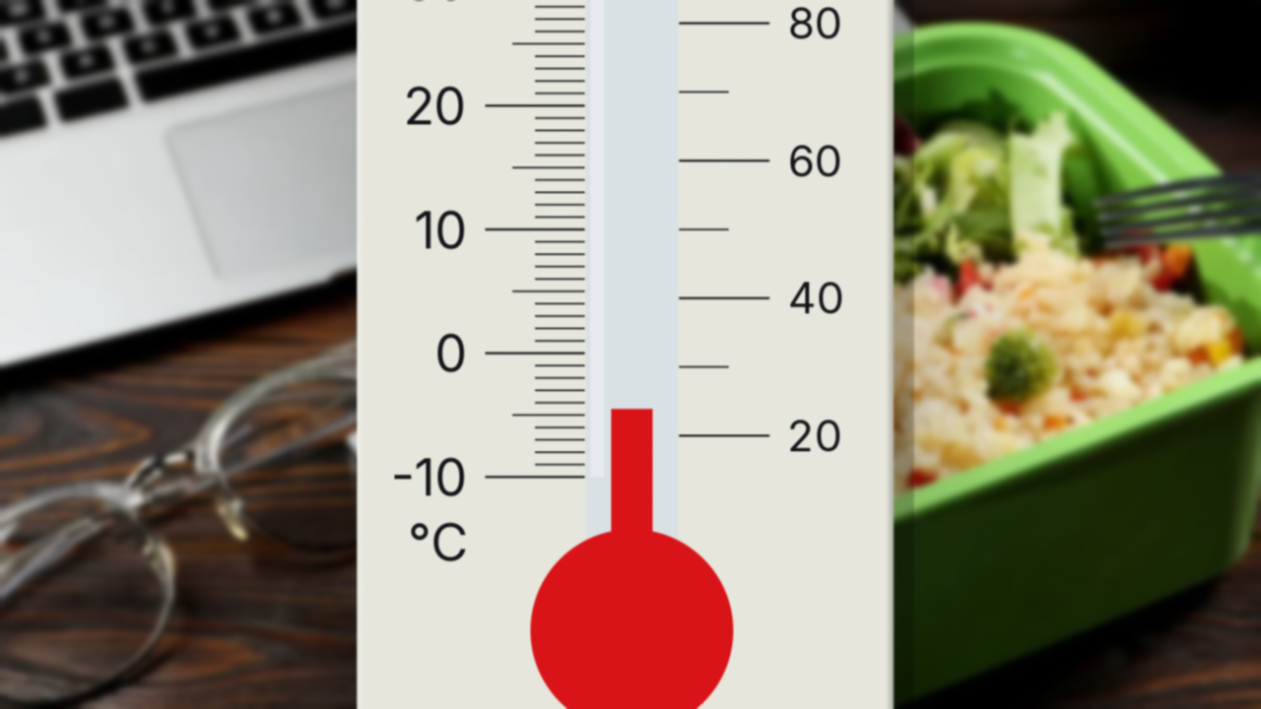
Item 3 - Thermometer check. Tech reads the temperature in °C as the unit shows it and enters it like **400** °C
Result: **-4.5** °C
